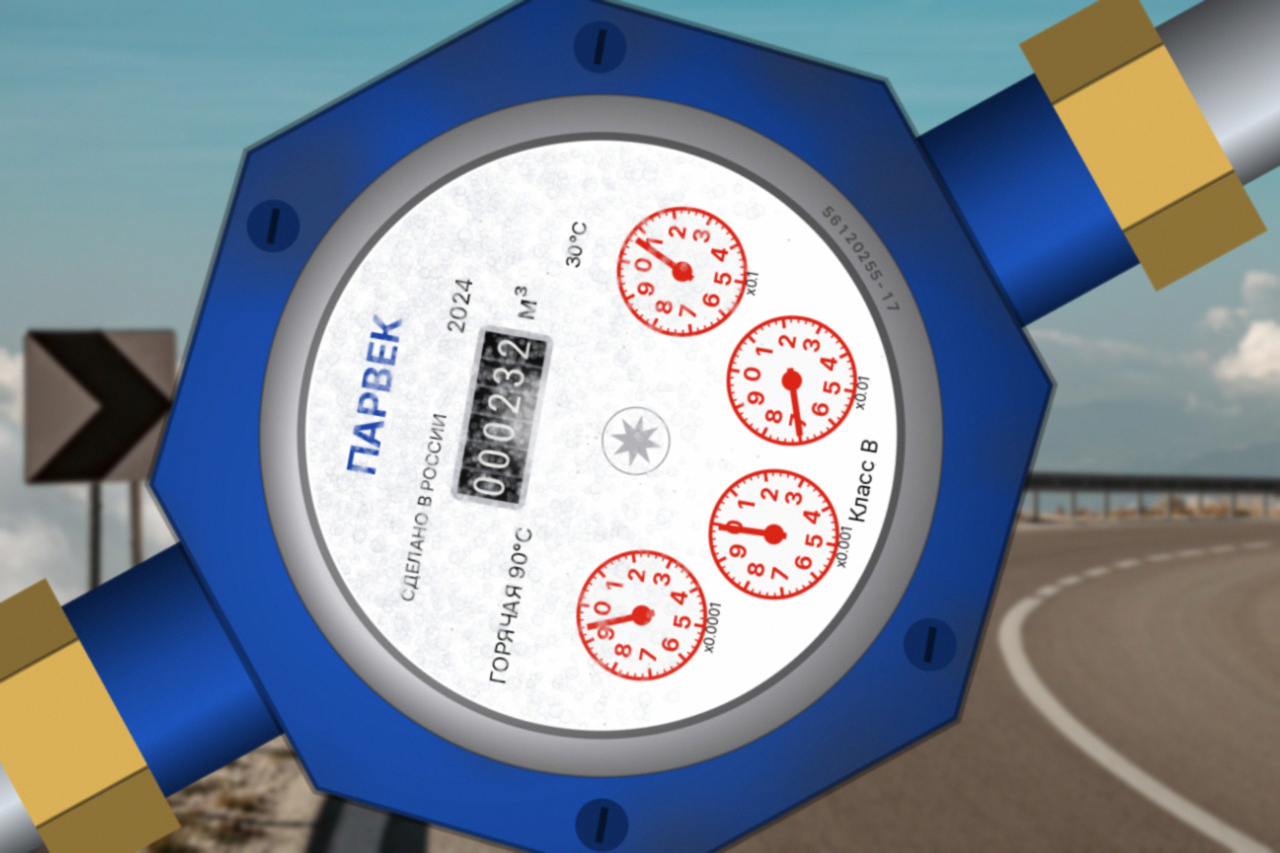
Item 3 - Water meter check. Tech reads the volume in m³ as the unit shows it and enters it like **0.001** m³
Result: **232.0699** m³
